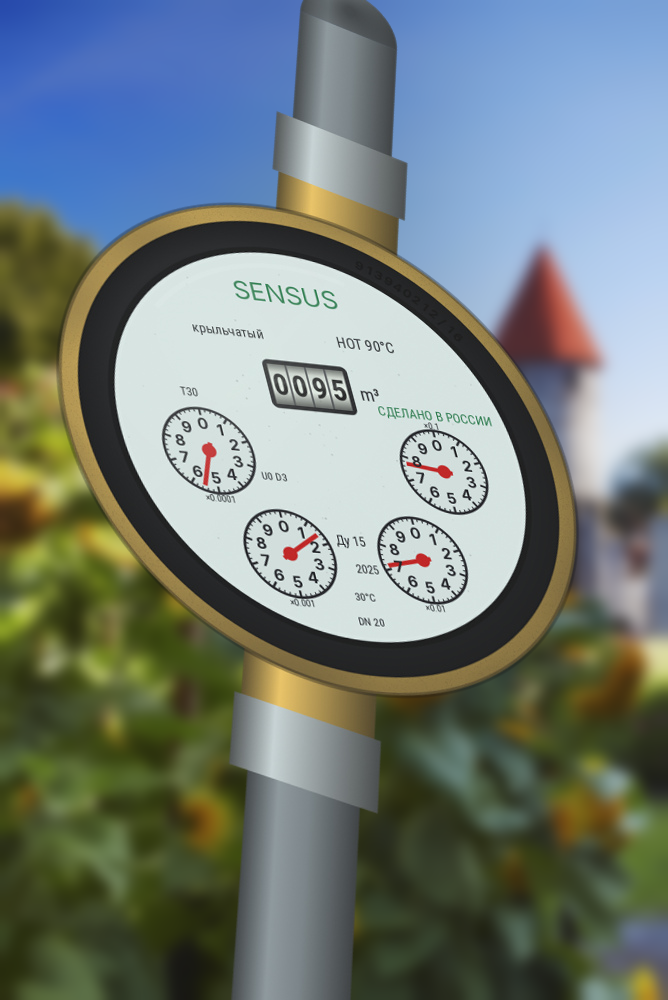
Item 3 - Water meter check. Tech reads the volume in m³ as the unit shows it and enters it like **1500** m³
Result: **95.7715** m³
